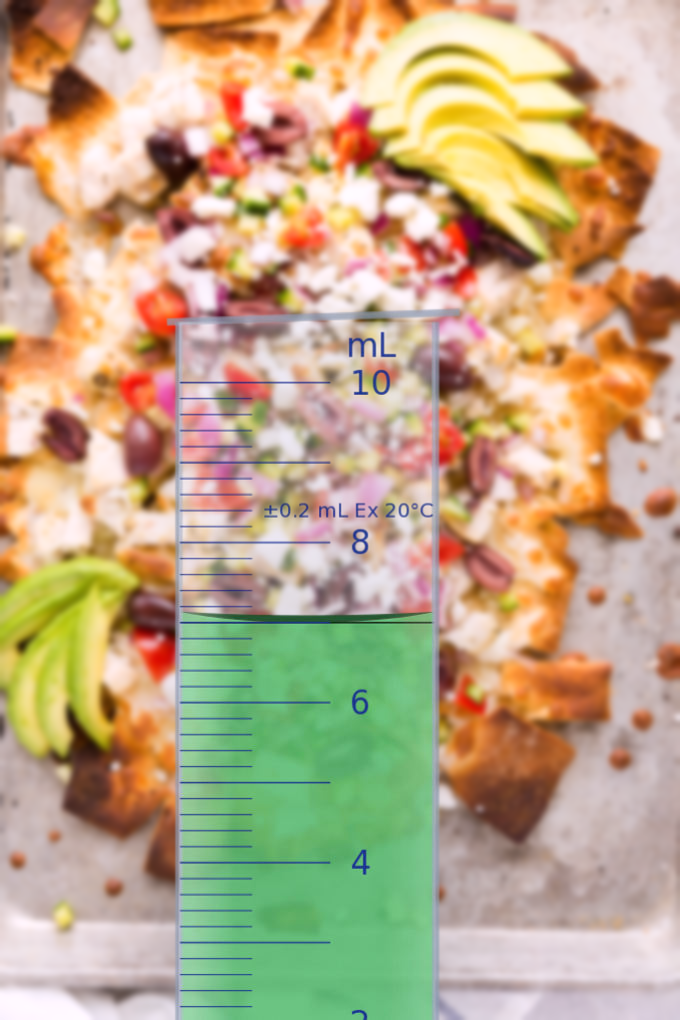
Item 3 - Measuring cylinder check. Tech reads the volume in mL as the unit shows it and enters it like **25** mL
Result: **7** mL
